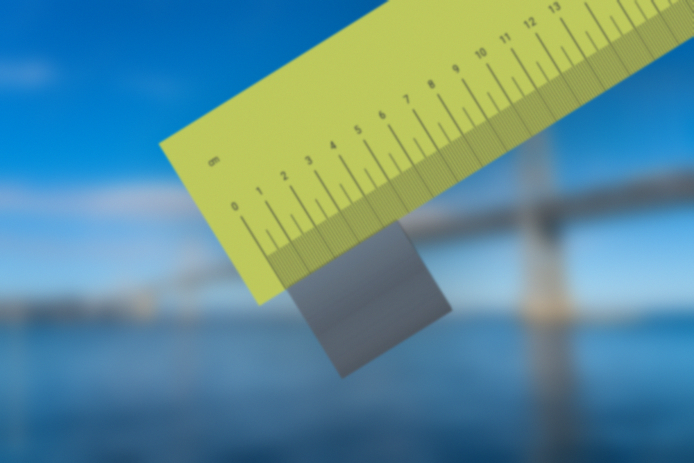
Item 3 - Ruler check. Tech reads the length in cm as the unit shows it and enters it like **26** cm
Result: **4.5** cm
